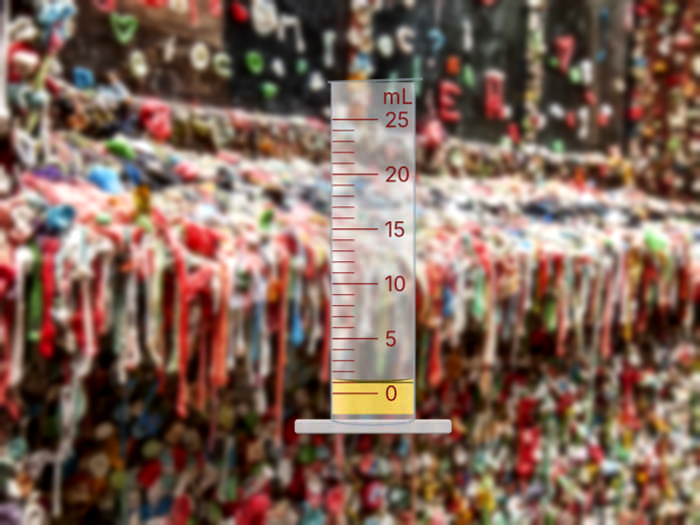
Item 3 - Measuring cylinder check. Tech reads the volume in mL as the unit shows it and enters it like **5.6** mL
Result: **1** mL
